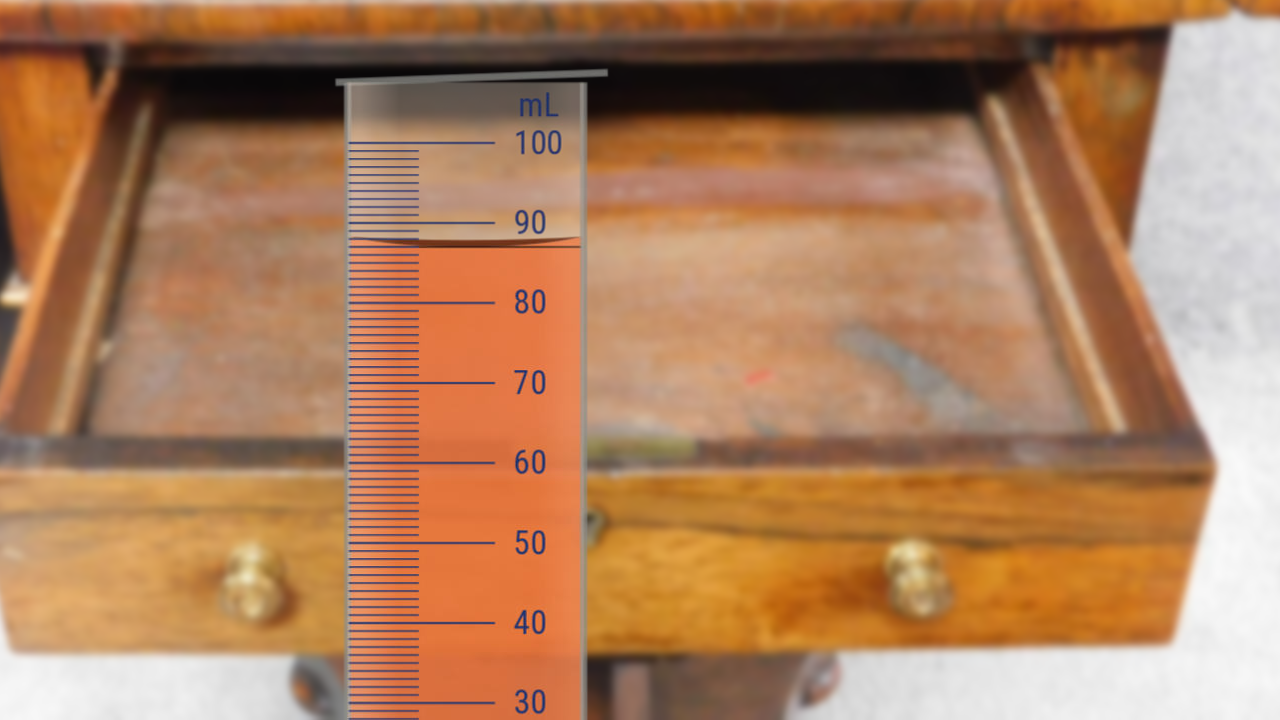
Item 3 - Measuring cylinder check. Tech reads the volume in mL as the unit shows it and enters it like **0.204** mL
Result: **87** mL
